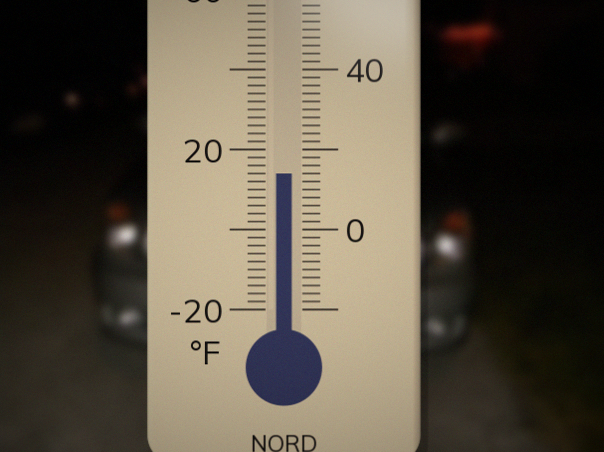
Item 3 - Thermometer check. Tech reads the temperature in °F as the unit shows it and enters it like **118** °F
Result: **14** °F
